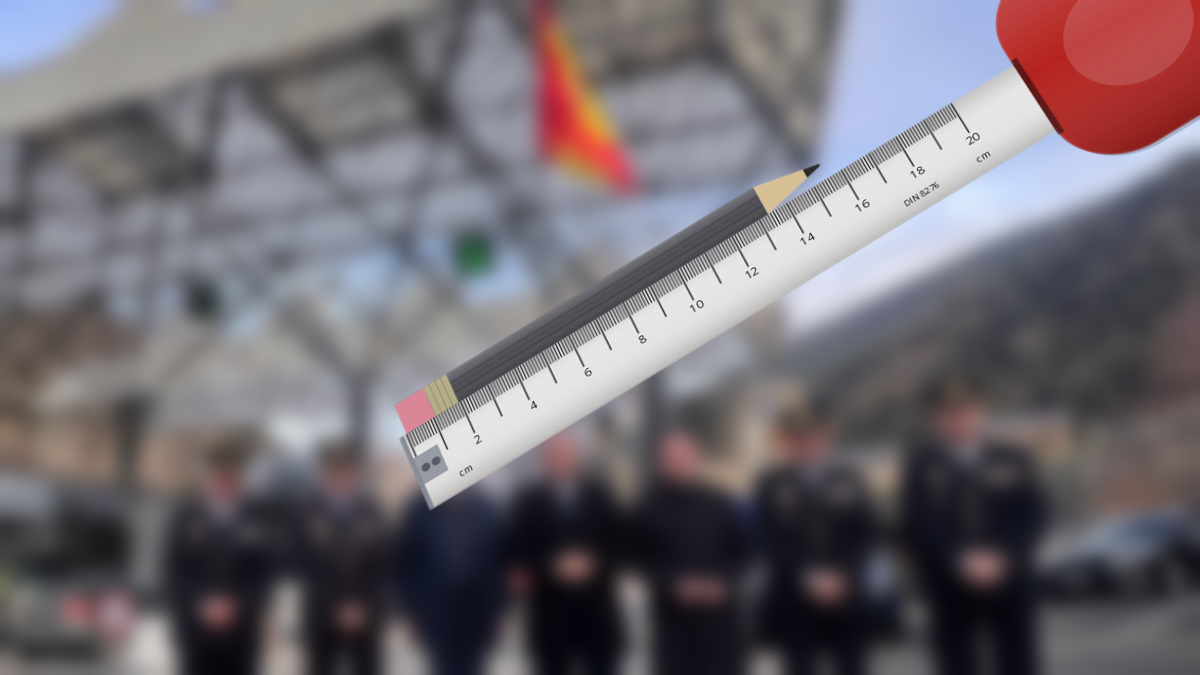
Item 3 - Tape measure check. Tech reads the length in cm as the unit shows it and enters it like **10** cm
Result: **15.5** cm
